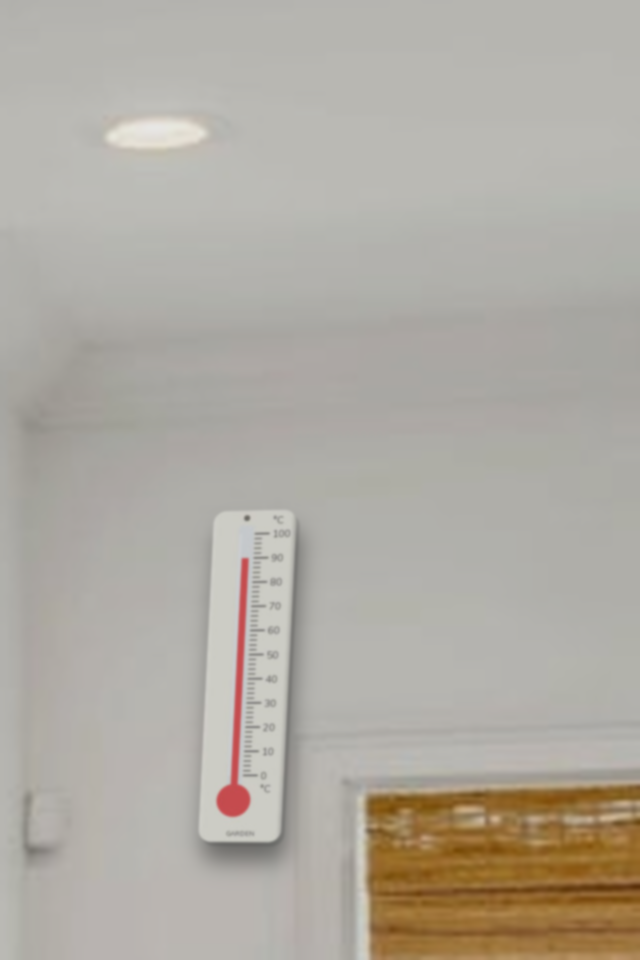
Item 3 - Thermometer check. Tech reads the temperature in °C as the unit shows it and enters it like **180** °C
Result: **90** °C
